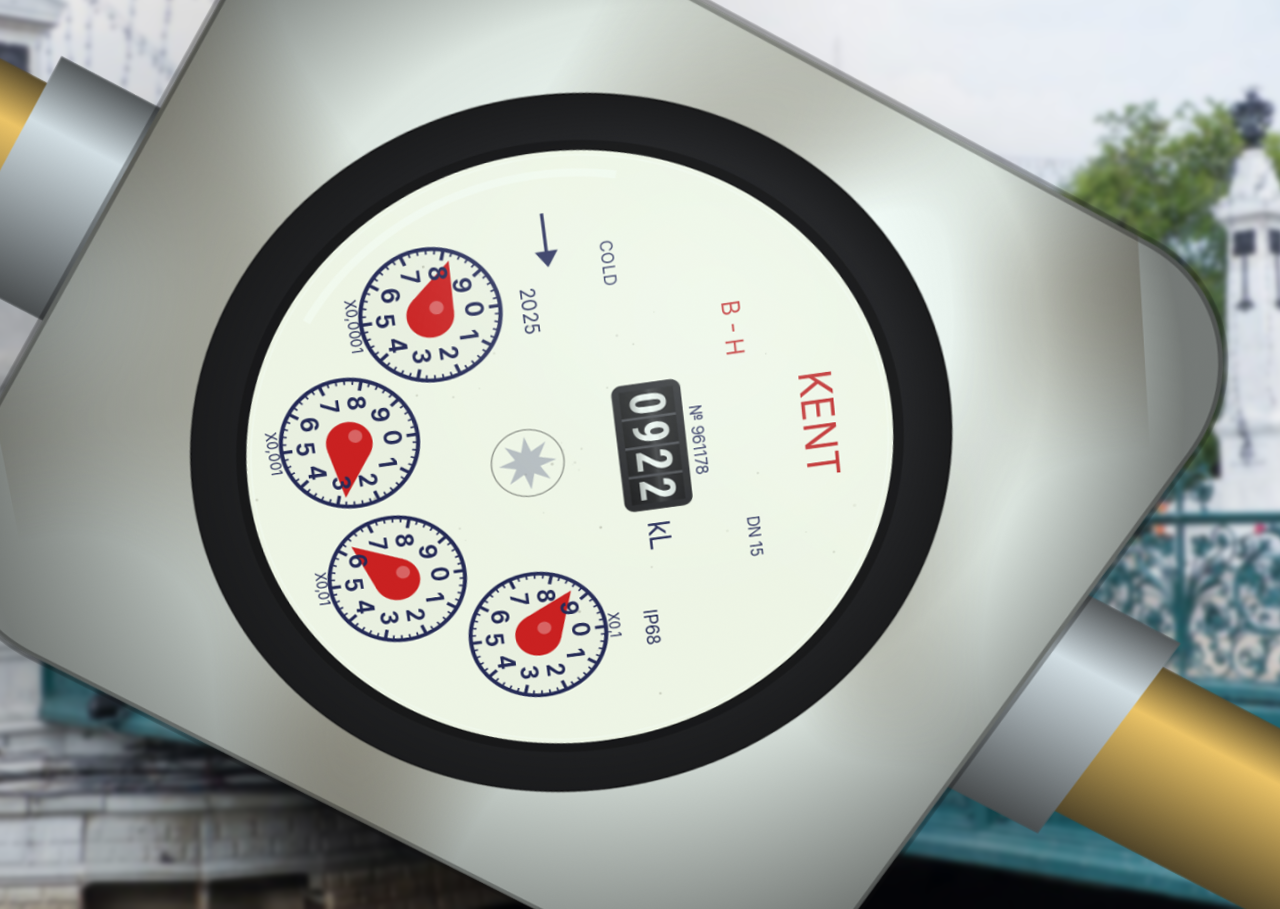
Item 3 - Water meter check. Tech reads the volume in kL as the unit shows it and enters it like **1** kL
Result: **922.8628** kL
